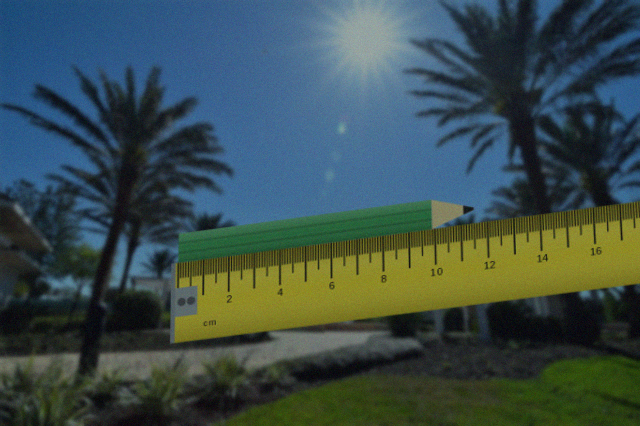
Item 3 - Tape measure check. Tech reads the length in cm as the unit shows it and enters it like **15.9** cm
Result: **11.5** cm
